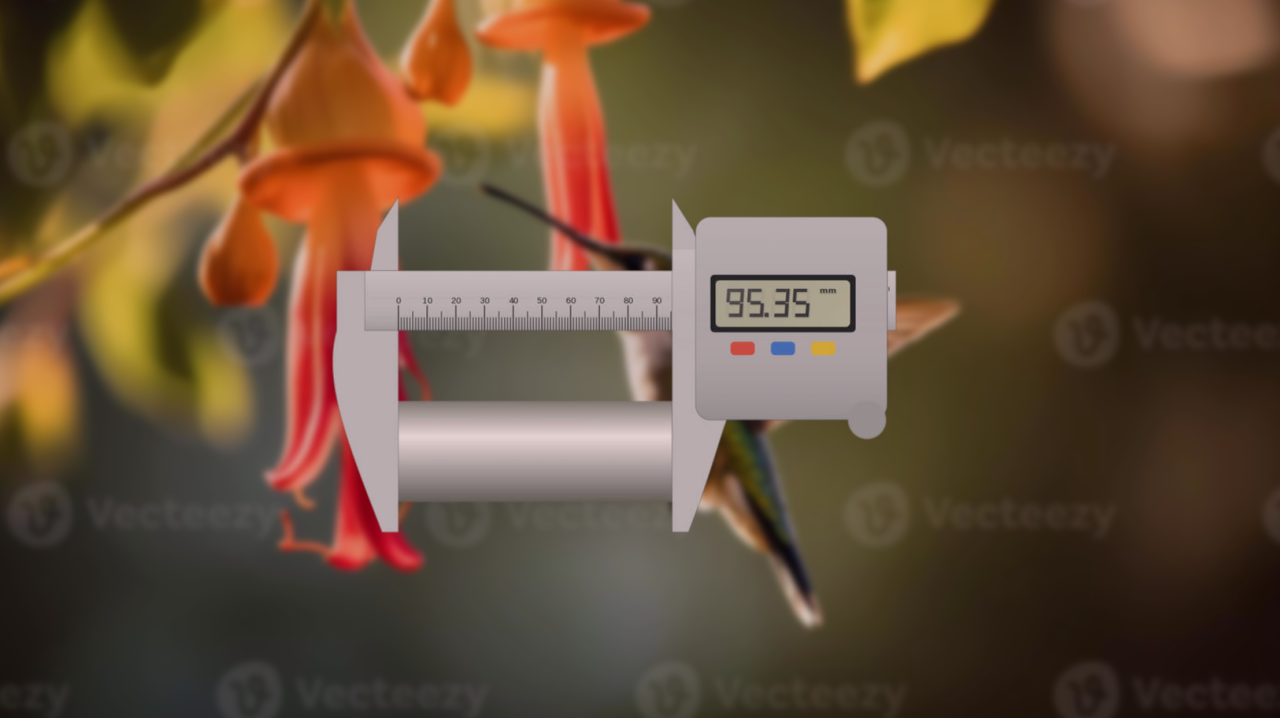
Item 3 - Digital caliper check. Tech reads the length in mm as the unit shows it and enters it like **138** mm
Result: **95.35** mm
